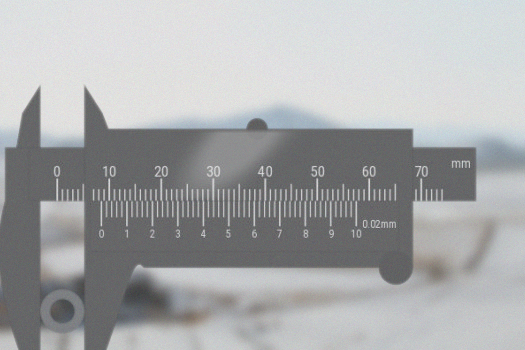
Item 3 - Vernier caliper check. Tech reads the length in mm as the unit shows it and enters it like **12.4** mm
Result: **8.5** mm
